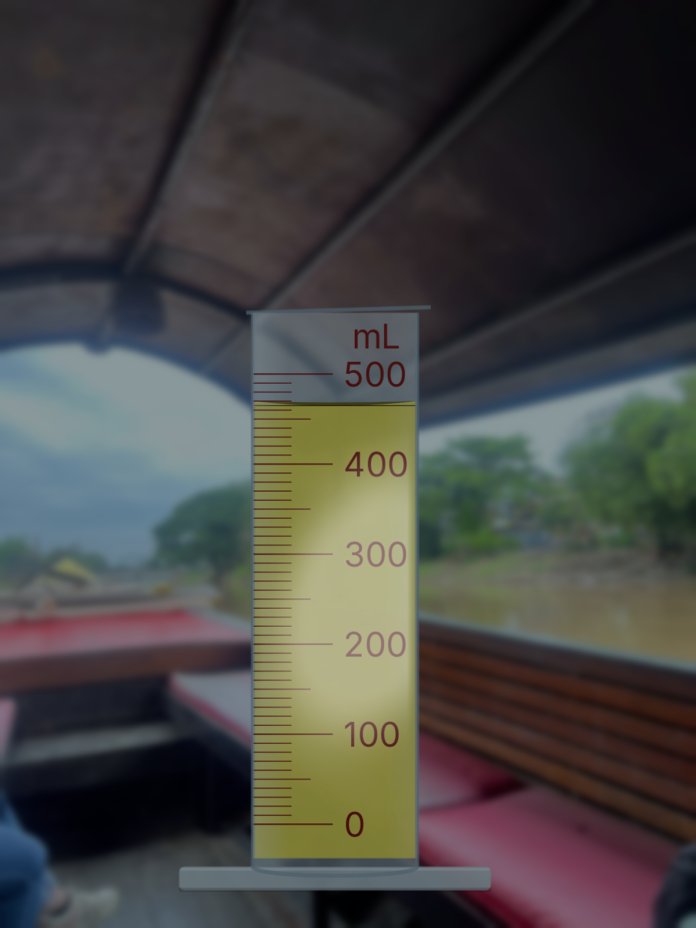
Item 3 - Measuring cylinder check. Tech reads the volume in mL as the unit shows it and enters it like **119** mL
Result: **465** mL
